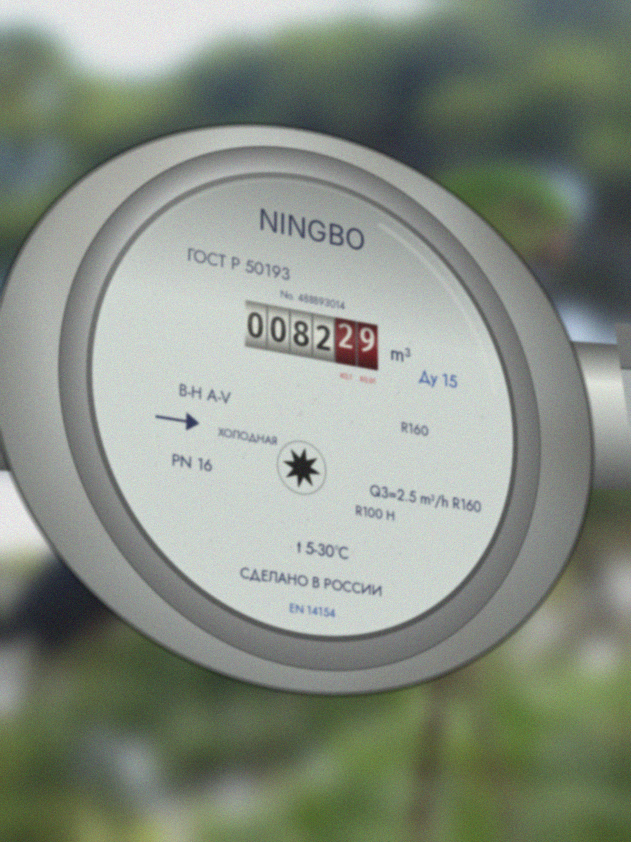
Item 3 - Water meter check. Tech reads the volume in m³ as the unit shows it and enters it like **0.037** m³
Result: **82.29** m³
